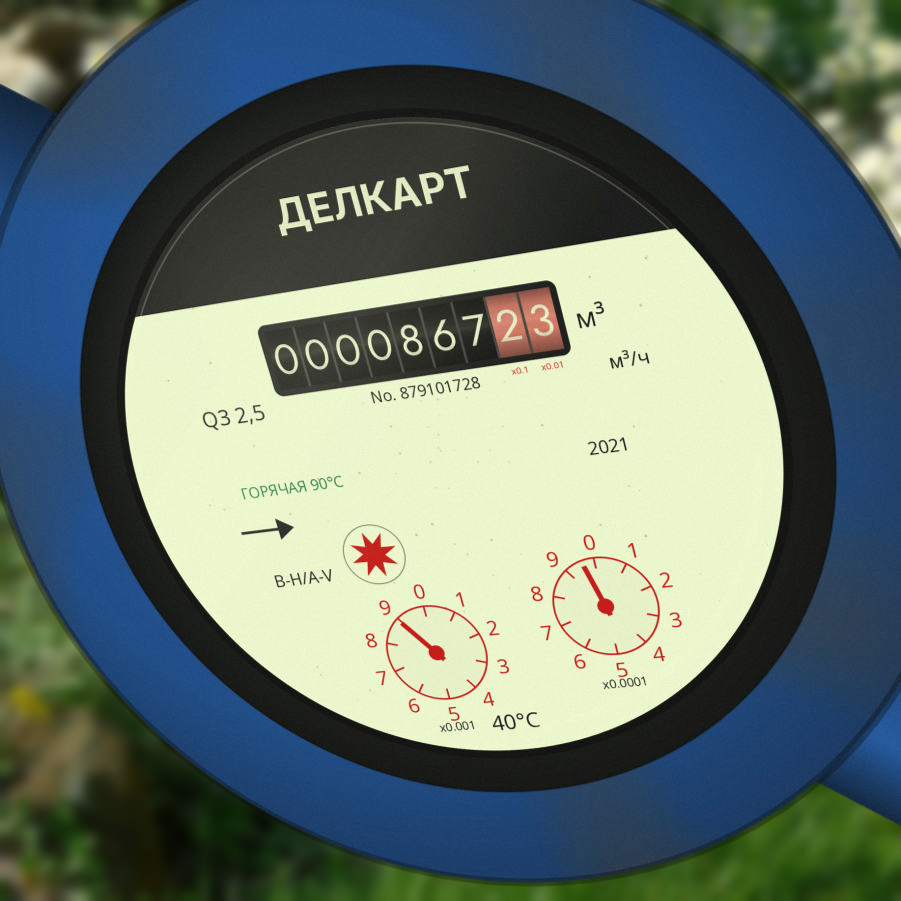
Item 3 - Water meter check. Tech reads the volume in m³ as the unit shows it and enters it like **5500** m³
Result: **867.2389** m³
